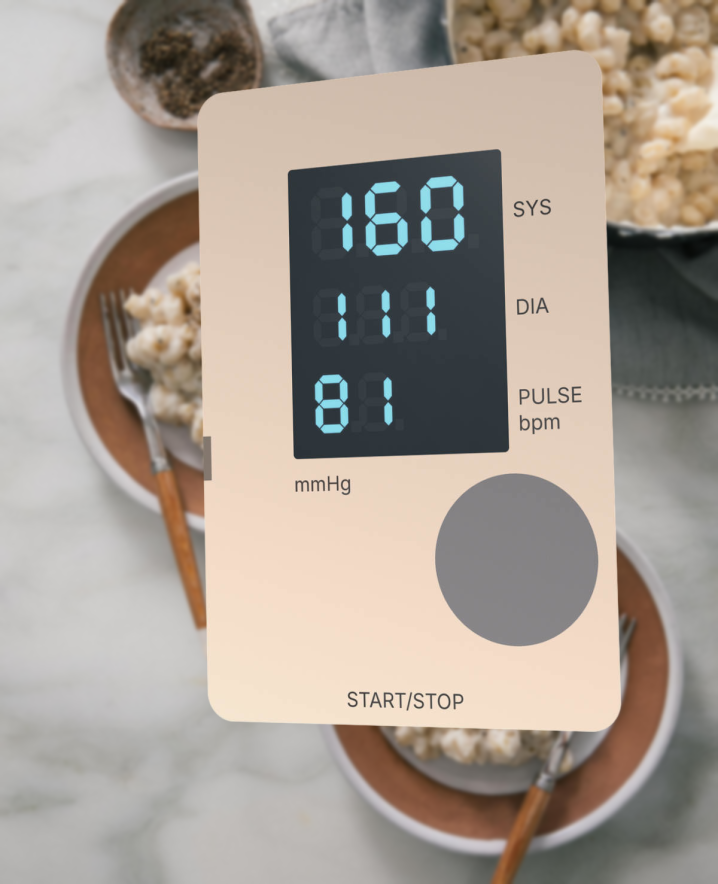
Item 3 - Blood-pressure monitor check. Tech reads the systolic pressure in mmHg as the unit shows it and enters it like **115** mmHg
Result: **160** mmHg
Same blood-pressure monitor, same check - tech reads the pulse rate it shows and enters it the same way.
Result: **81** bpm
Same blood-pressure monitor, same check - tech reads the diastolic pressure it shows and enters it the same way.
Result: **111** mmHg
